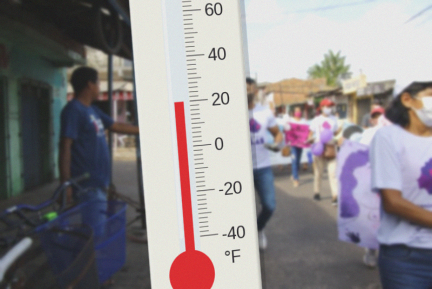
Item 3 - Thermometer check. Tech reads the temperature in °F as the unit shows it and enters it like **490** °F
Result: **20** °F
